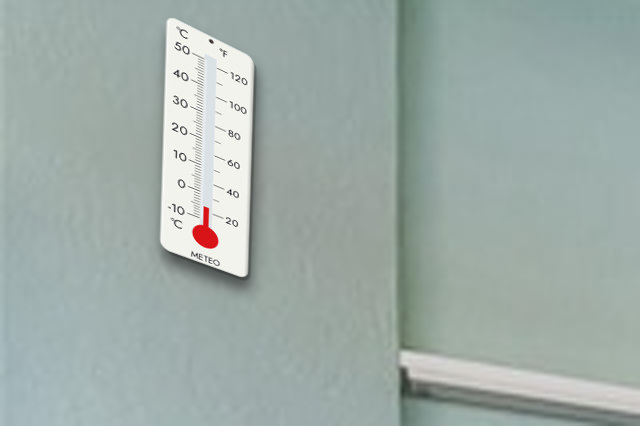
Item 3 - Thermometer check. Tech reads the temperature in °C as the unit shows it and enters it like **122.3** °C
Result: **-5** °C
